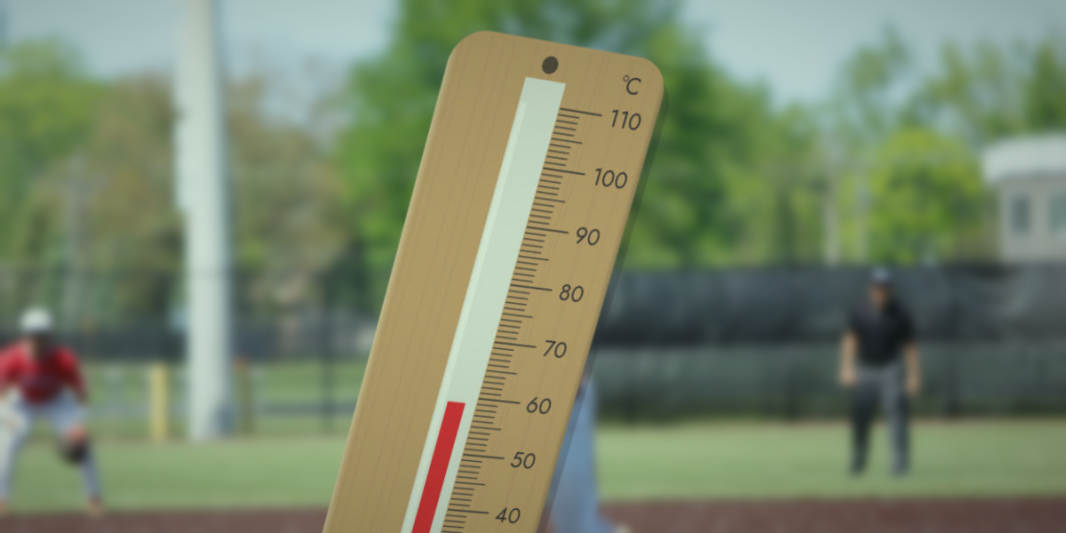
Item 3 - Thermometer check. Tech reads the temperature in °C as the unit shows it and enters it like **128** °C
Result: **59** °C
